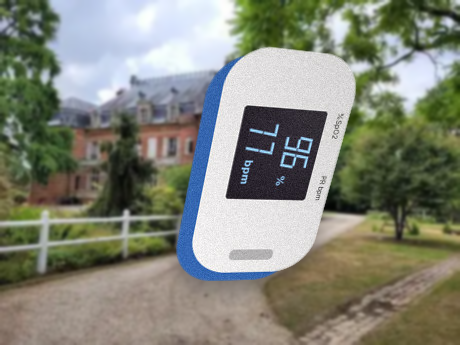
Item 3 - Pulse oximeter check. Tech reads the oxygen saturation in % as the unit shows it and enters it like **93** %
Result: **96** %
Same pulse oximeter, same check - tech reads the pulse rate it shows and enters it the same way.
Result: **77** bpm
